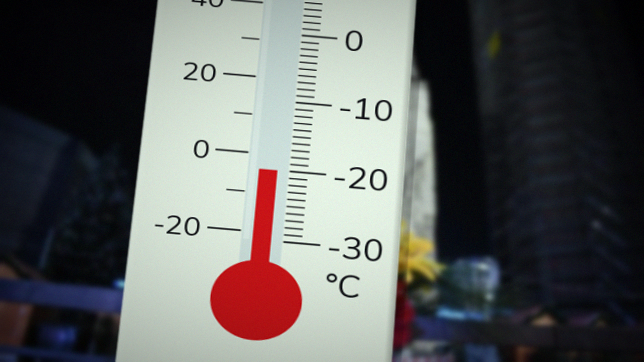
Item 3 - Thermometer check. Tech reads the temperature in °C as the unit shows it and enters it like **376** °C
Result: **-20** °C
